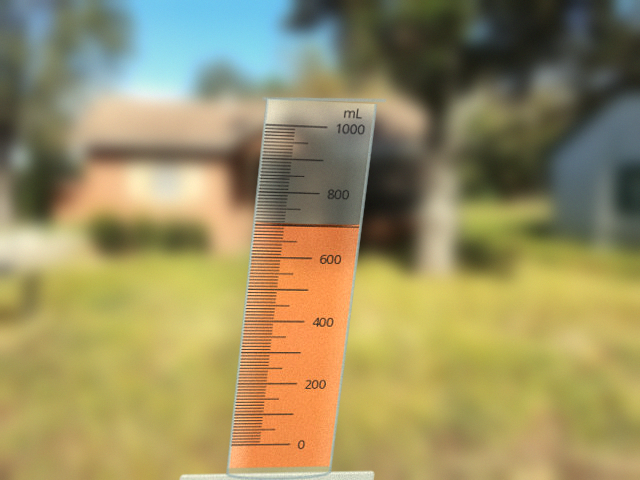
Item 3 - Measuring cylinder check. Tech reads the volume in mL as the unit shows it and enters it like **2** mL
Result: **700** mL
